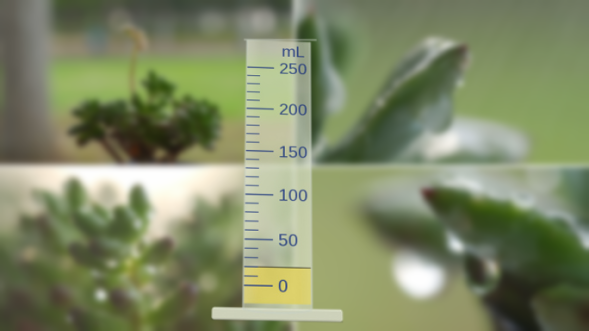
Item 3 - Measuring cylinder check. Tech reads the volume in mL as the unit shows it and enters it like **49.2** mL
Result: **20** mL
